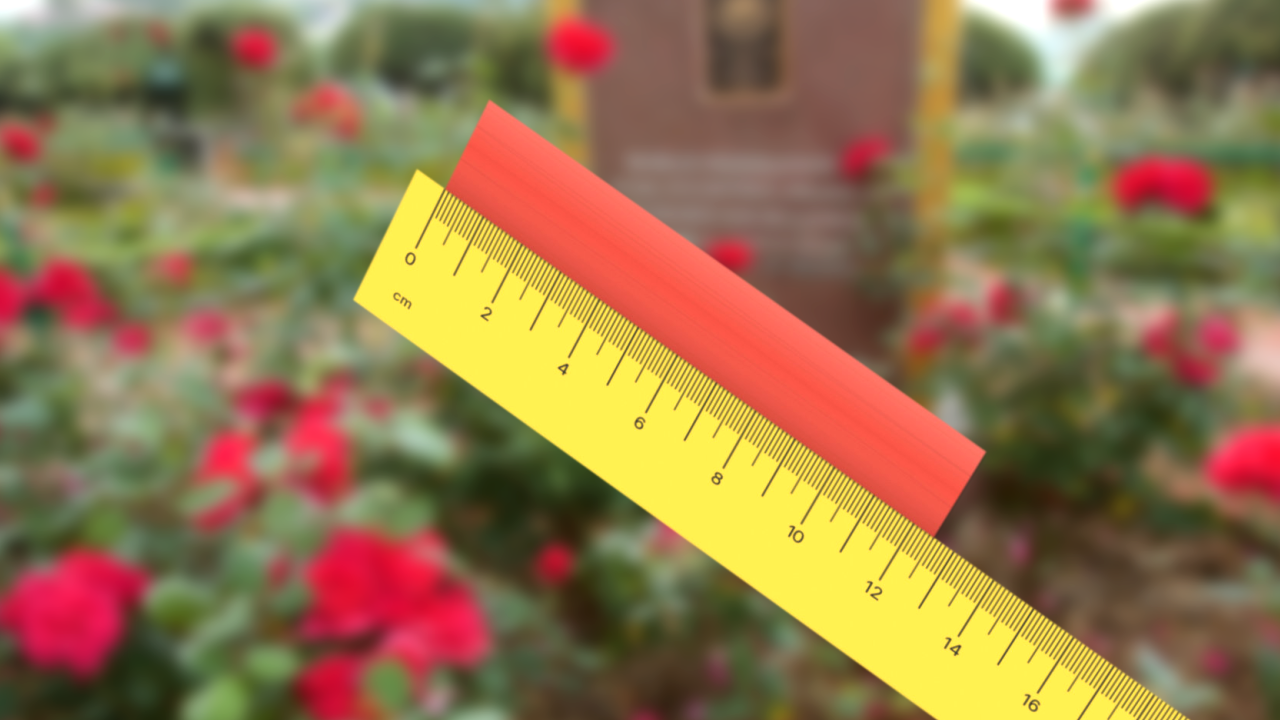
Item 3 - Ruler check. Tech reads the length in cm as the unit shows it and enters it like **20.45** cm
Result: **12.5** cm
